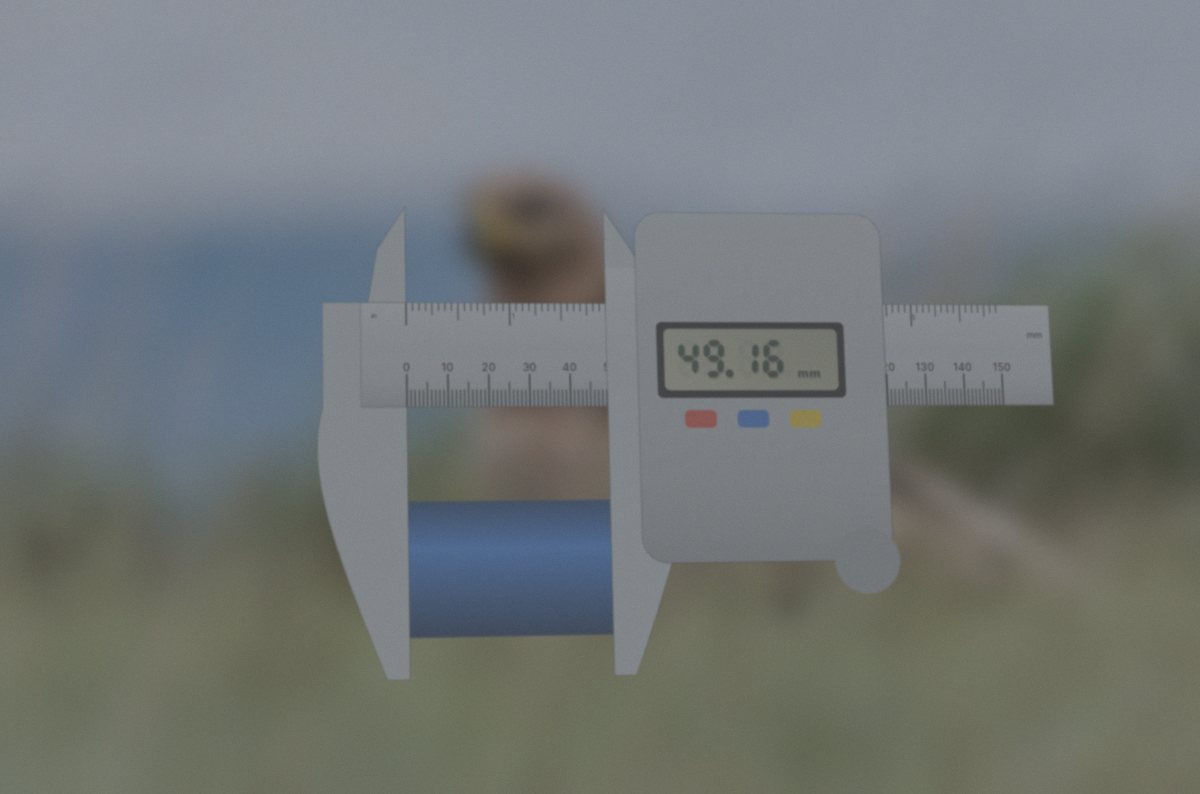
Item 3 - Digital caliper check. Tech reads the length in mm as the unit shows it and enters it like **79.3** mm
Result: **49.16** mm
